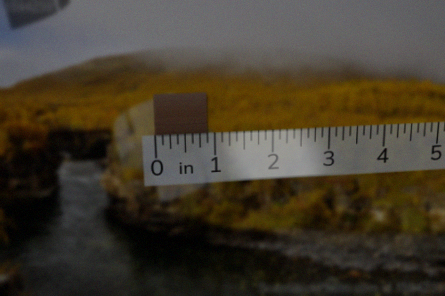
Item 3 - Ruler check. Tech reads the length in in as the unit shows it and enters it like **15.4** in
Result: **0.875** in
